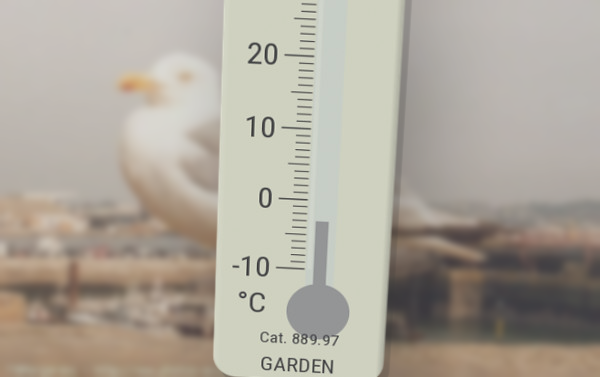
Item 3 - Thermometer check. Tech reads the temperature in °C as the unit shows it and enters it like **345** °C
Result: **-3** °C
